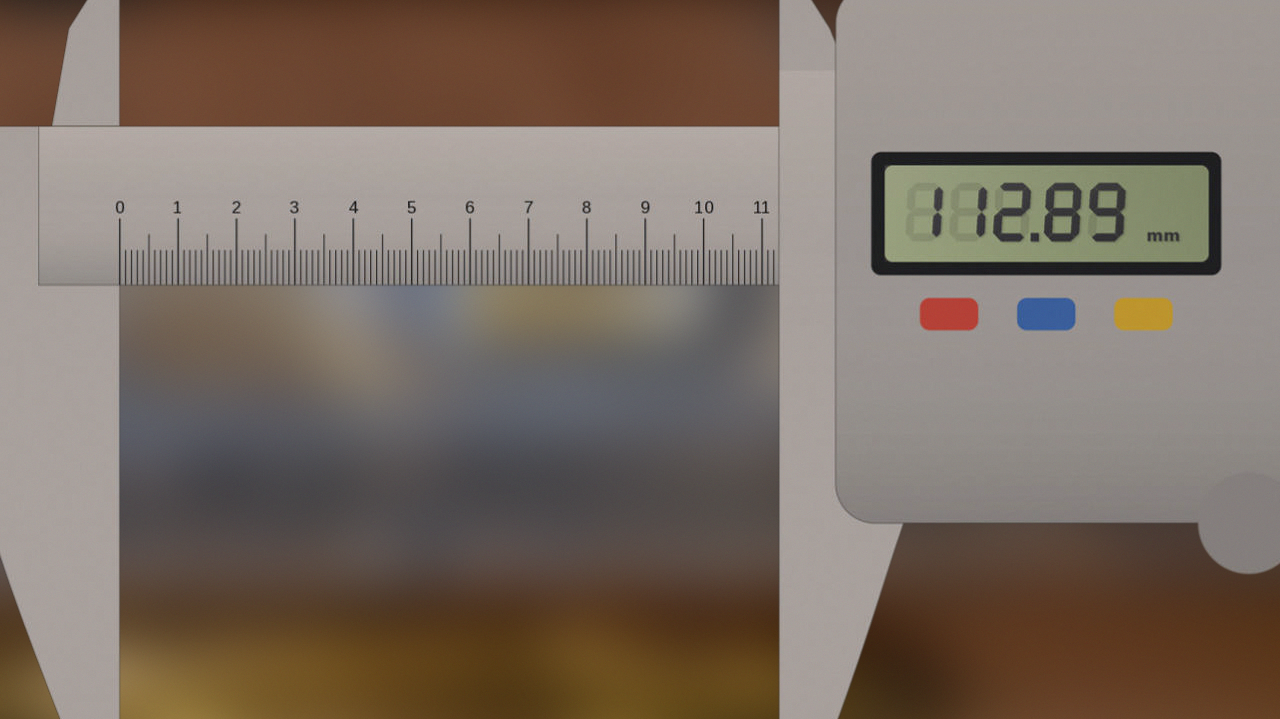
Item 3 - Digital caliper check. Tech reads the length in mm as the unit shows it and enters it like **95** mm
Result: **112.89** mm
